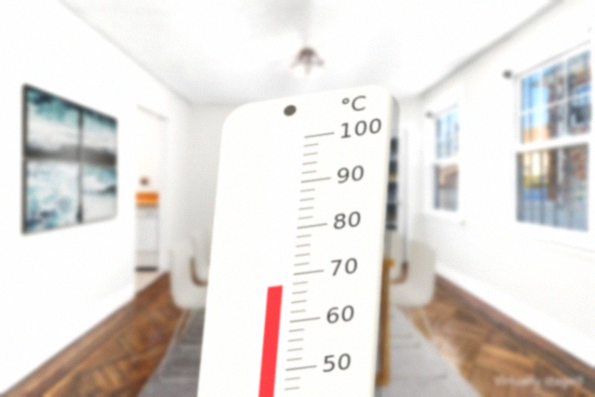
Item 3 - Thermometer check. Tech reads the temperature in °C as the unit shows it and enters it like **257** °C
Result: **68** °C
